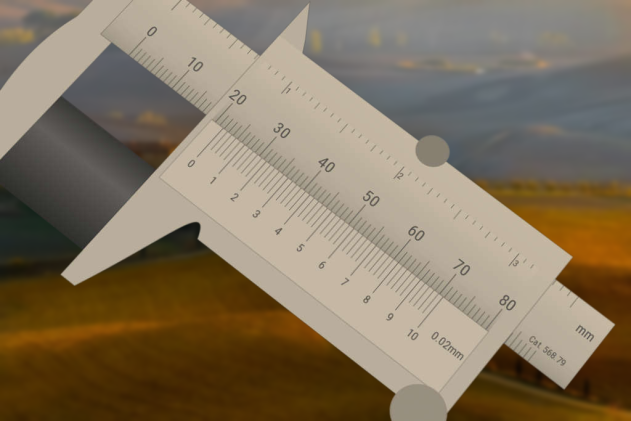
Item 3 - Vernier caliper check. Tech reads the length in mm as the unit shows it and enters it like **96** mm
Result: **21.8** mm
